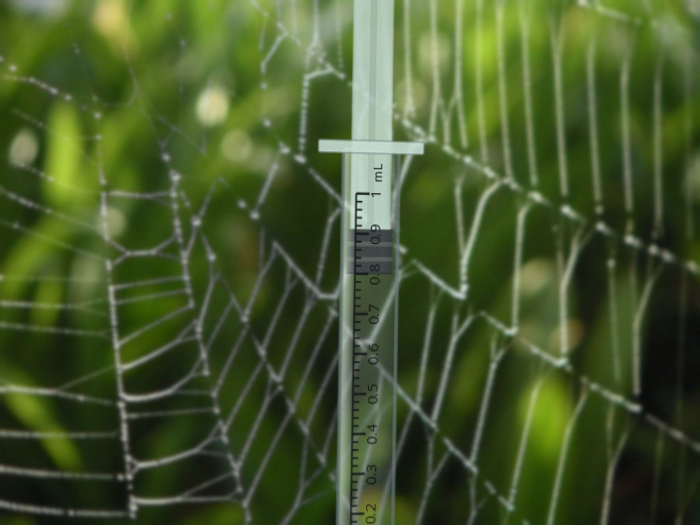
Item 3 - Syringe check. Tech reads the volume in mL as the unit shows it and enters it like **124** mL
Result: **0.8** mL
